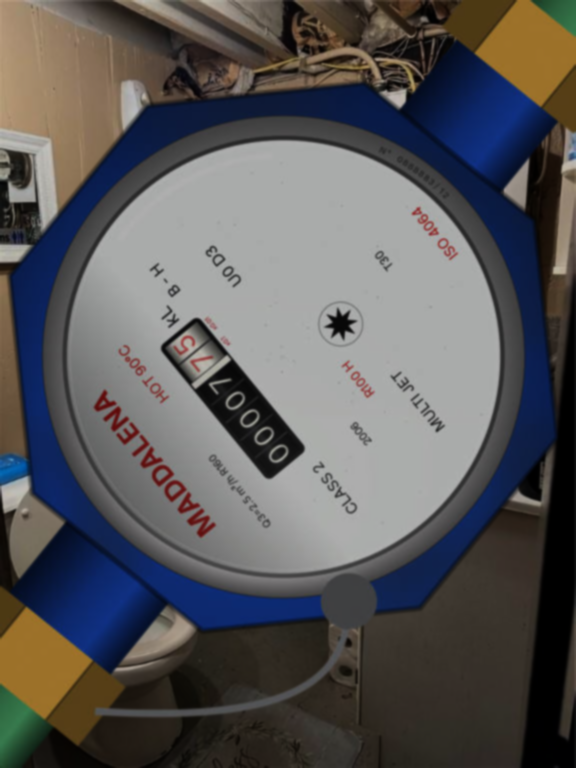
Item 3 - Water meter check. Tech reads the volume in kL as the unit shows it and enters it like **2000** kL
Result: **7.75** kL
